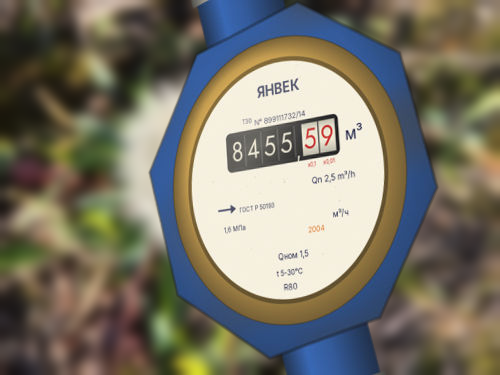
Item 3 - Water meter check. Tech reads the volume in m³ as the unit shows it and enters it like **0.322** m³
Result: **8455.59** m³
